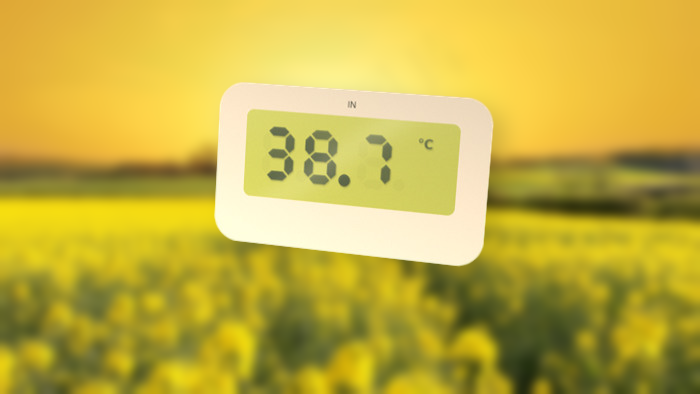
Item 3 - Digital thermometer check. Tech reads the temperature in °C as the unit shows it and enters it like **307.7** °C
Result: **38.7** °C
